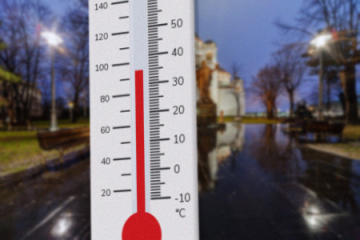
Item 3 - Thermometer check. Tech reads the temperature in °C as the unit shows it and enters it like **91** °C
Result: **35** °C
